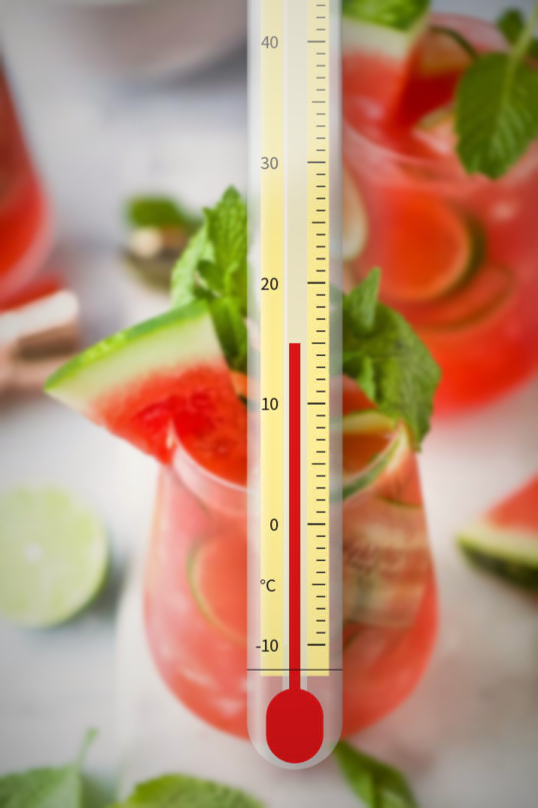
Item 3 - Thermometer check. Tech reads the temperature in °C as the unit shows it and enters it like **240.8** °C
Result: **15** °C
